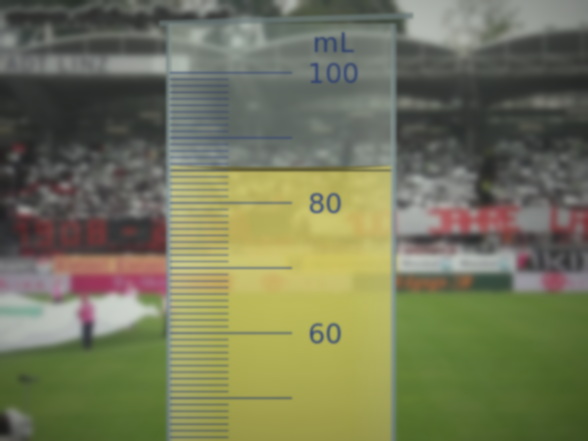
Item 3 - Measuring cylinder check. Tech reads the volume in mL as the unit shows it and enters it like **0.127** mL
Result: **85** mL
